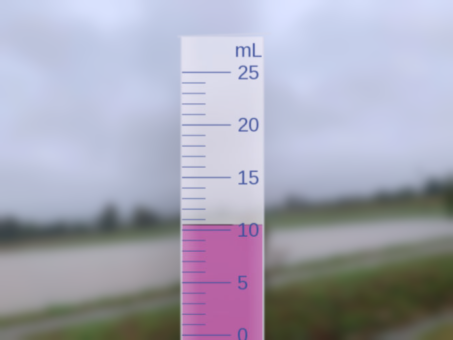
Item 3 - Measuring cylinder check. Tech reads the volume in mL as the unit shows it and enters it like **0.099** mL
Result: **10.5** mL
